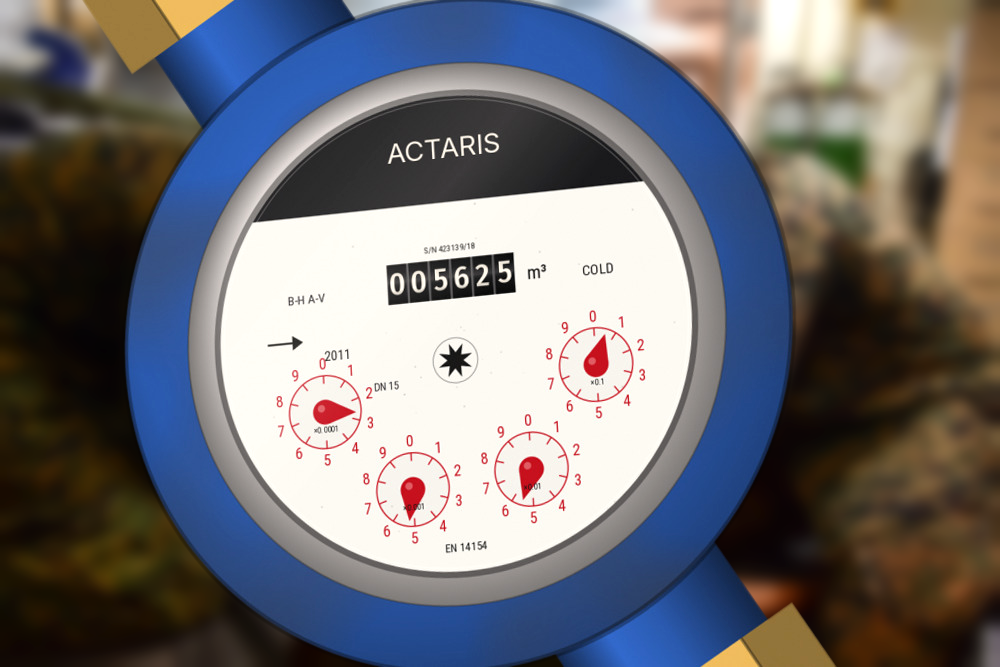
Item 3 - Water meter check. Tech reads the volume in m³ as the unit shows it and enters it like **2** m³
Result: **5625.0552** m³
